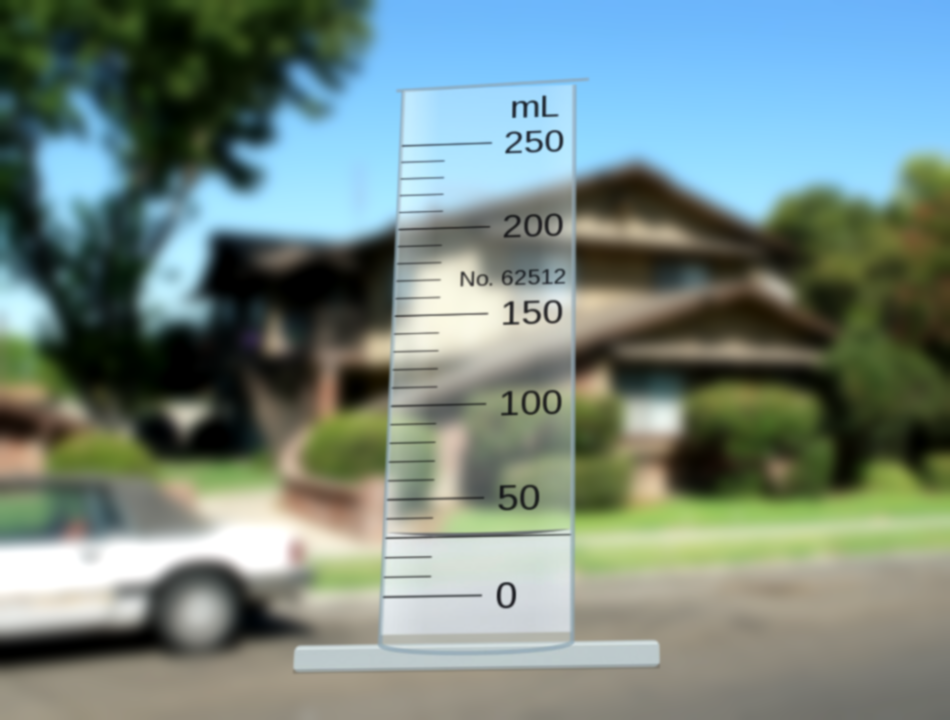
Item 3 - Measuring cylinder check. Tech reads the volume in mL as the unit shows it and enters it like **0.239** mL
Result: **30** mL
